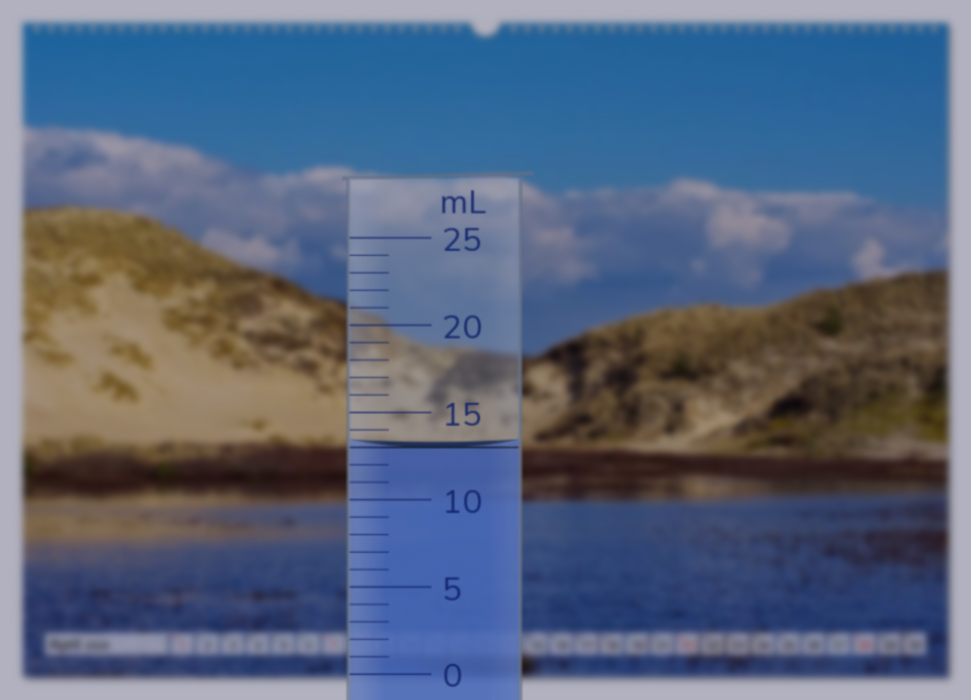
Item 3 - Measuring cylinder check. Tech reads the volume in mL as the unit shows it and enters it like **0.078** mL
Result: **13** mL
